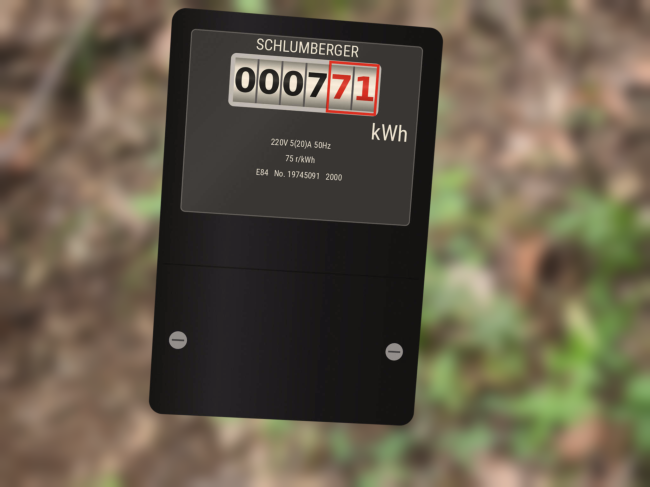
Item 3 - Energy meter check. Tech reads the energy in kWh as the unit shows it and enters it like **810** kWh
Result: **7.71** kWh
